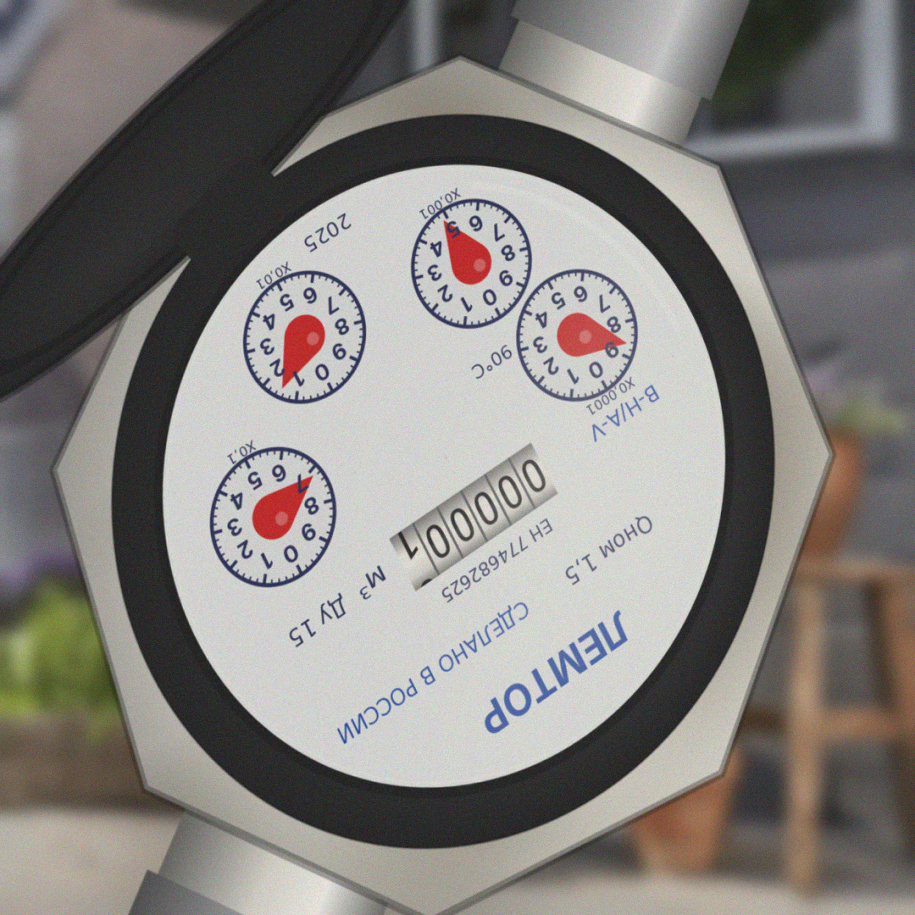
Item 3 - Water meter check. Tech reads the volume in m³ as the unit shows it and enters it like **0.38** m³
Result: **0.7148** m³
